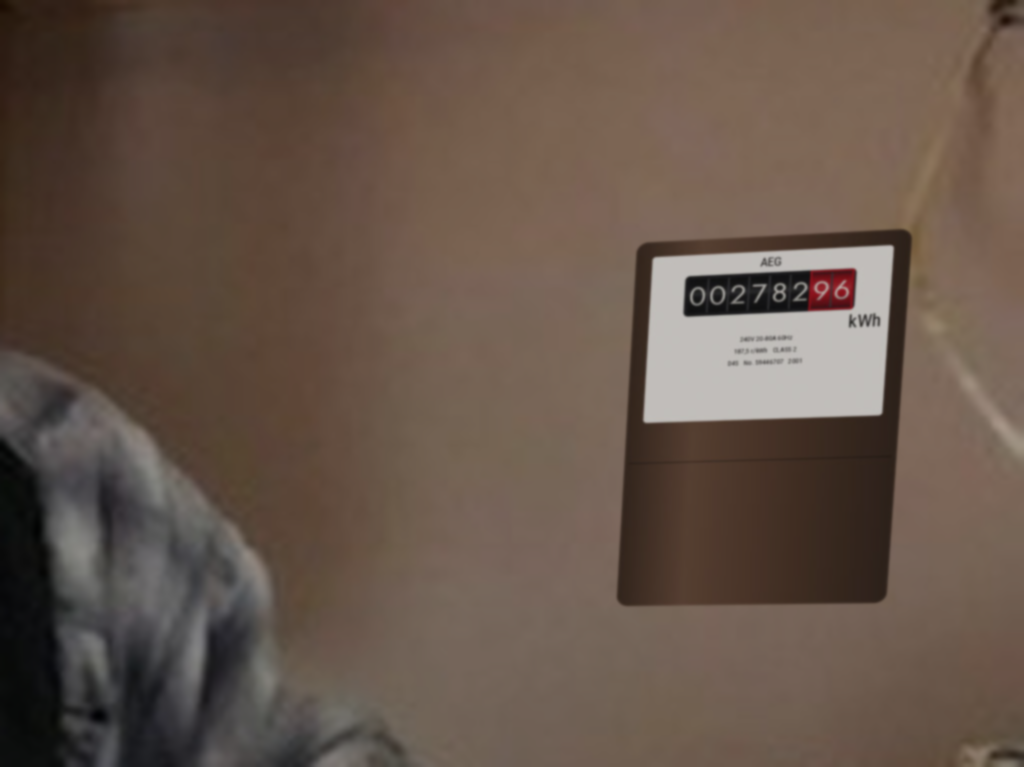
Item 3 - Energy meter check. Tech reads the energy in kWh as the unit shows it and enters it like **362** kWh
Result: **2782.96** kWh
